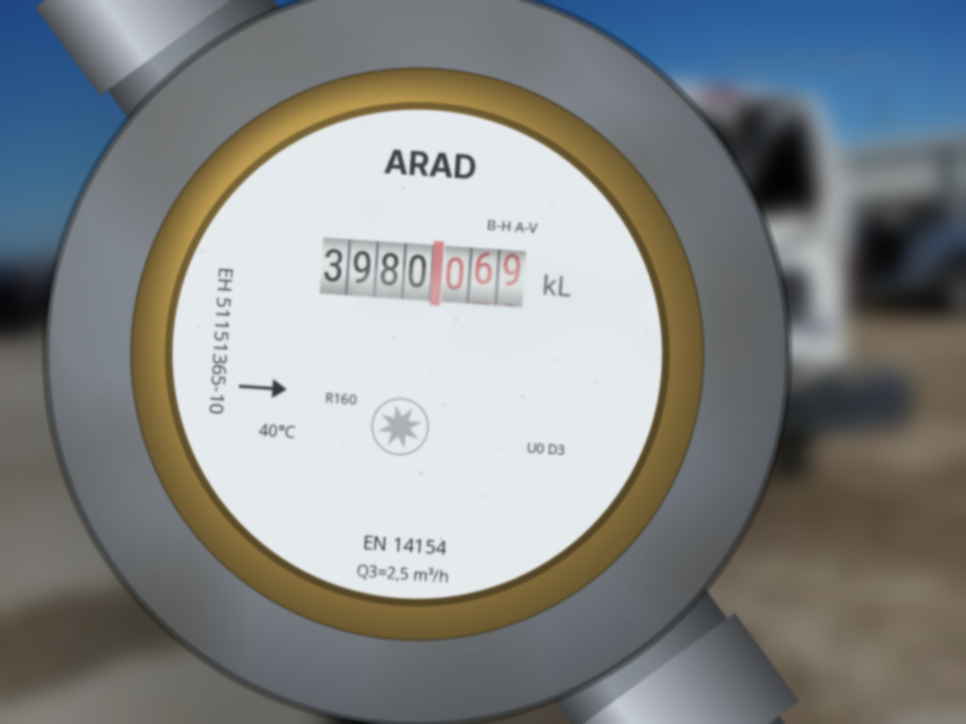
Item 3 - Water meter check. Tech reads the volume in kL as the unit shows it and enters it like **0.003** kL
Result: **3980.069** kL
